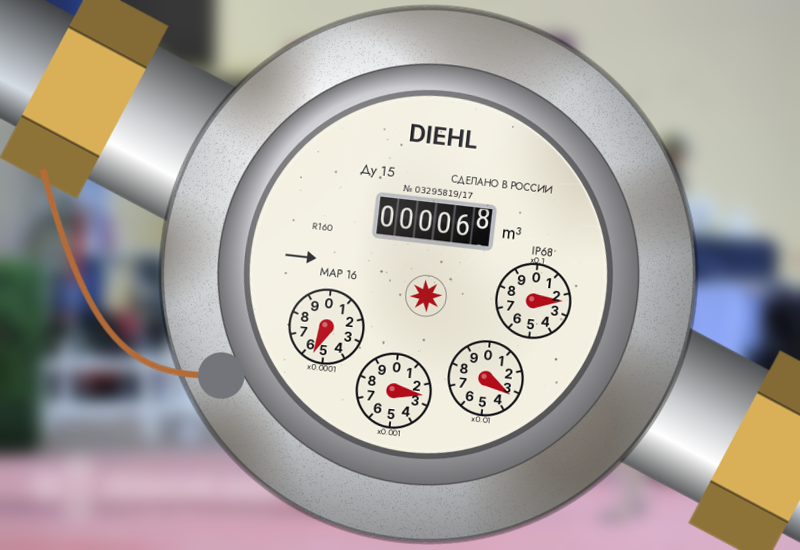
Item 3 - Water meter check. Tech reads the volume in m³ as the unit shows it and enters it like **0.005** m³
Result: **68.2325** m³
